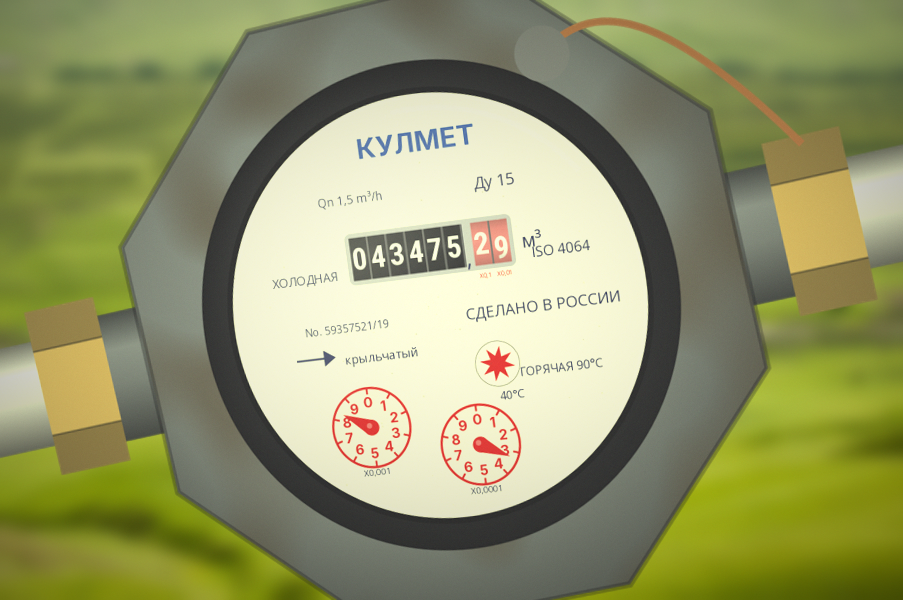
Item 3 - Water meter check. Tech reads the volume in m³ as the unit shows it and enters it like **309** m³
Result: **43475.2883** m³
